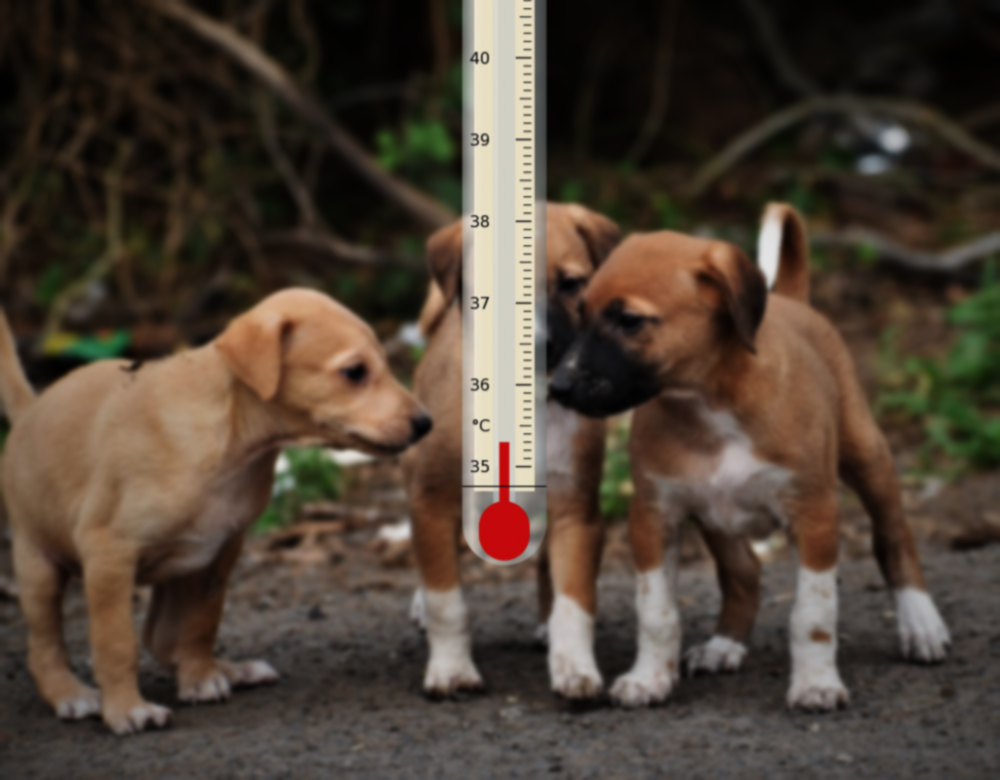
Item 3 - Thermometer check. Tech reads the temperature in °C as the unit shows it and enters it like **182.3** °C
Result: **35.3** °C
